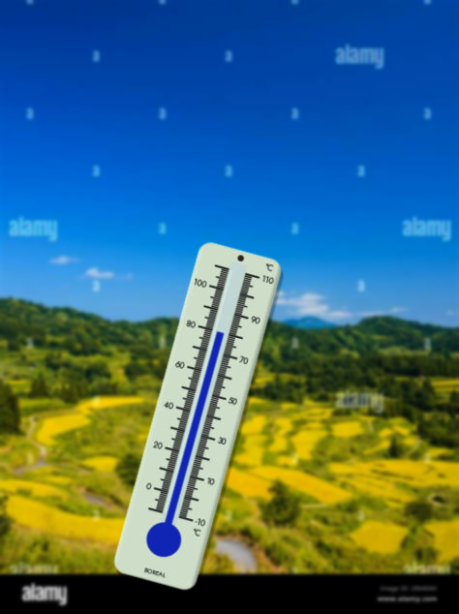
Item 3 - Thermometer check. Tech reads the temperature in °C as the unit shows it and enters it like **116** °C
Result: **80** °C
